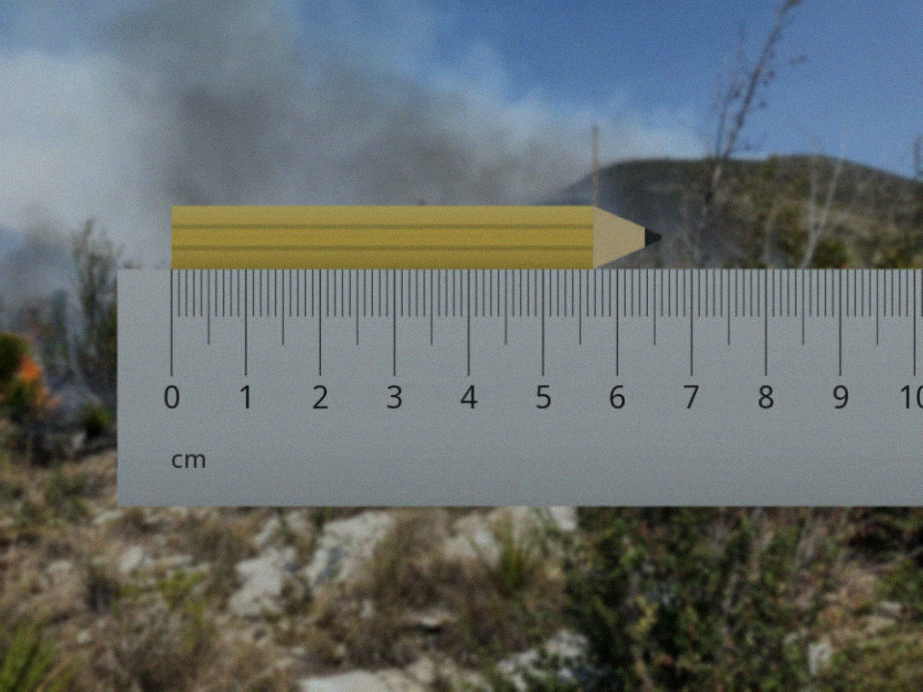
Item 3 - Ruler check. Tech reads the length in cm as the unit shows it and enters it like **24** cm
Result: **6.6** cm
